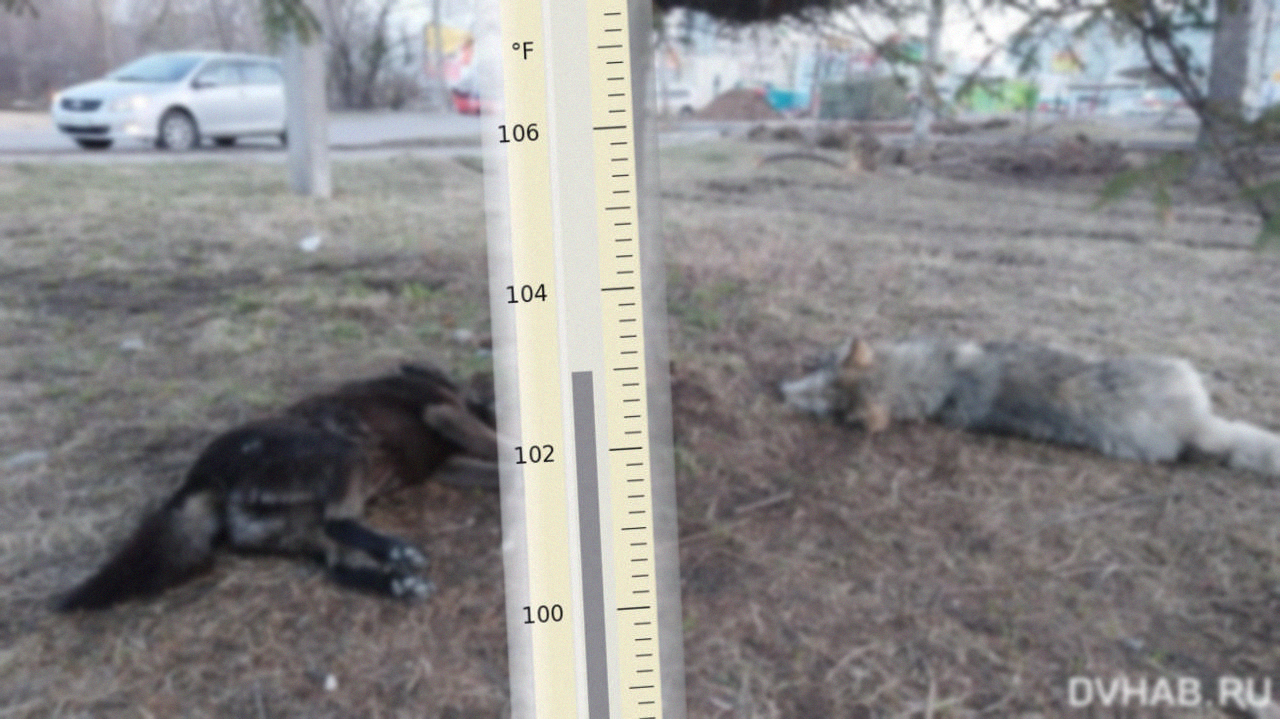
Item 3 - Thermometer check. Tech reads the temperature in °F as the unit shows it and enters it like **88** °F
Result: **103** °F
